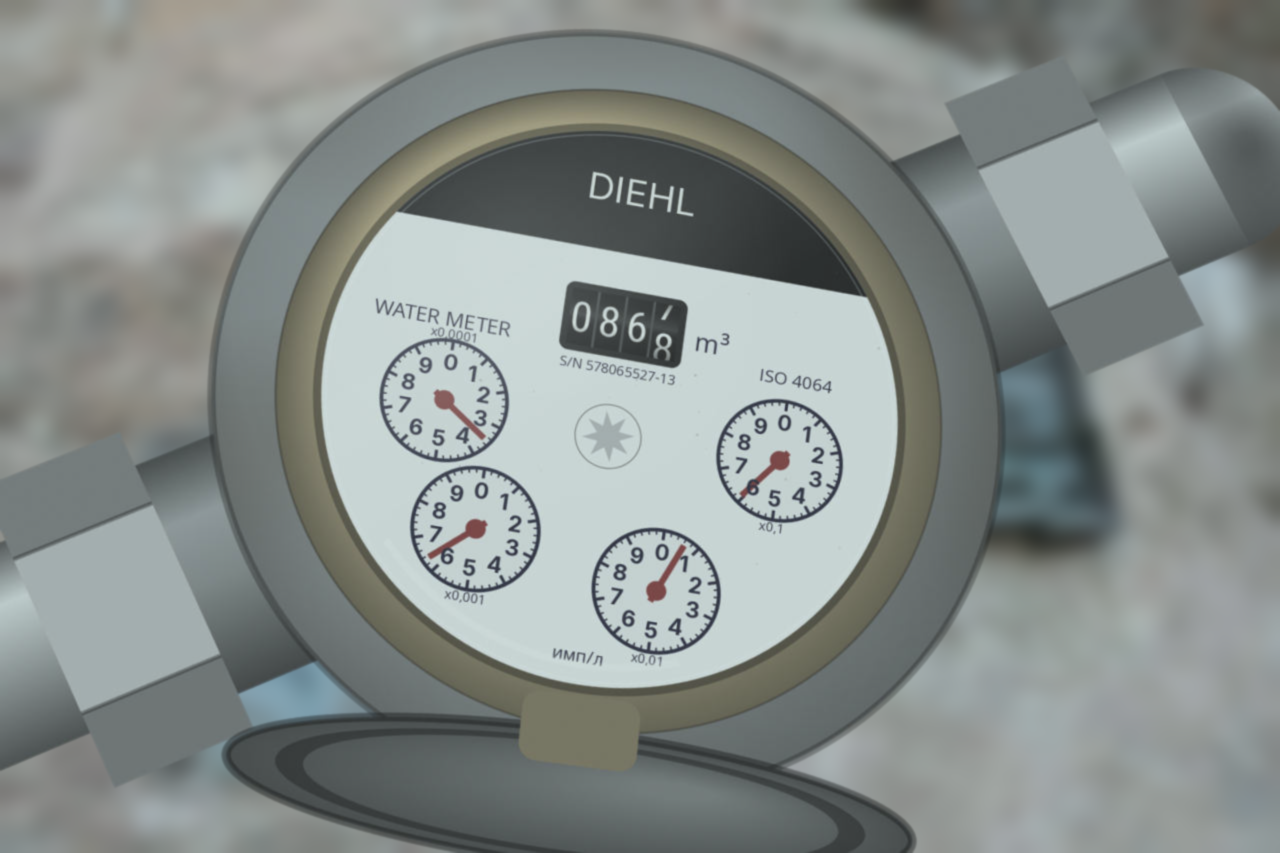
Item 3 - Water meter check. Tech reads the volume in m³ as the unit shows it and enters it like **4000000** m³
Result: **867.6063** m³
